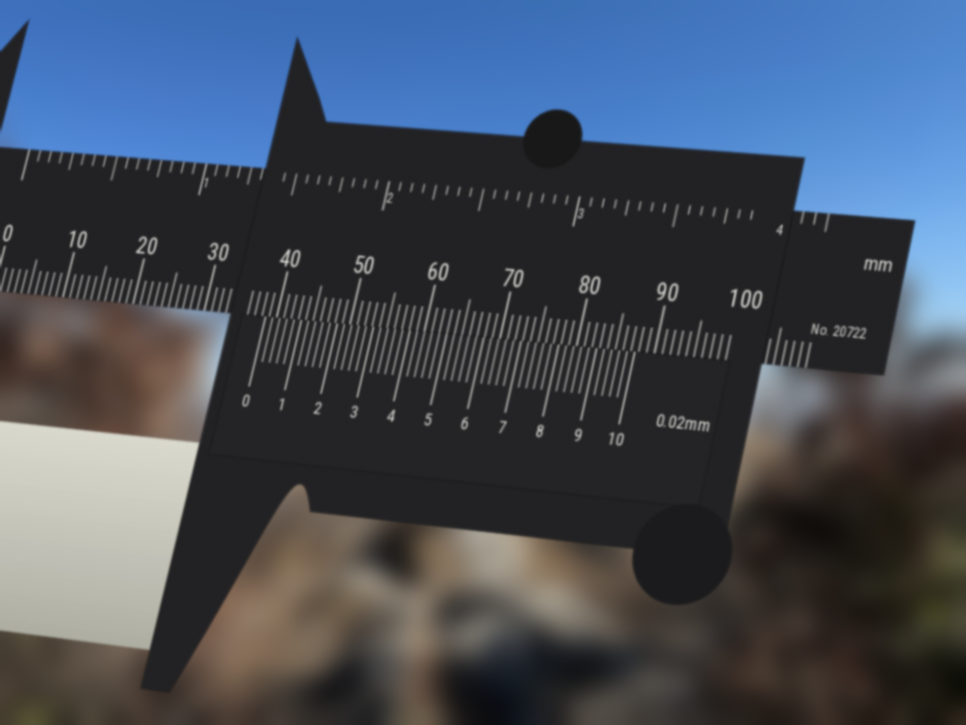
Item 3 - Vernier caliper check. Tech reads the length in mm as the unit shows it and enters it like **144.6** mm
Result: **38.5** mm
